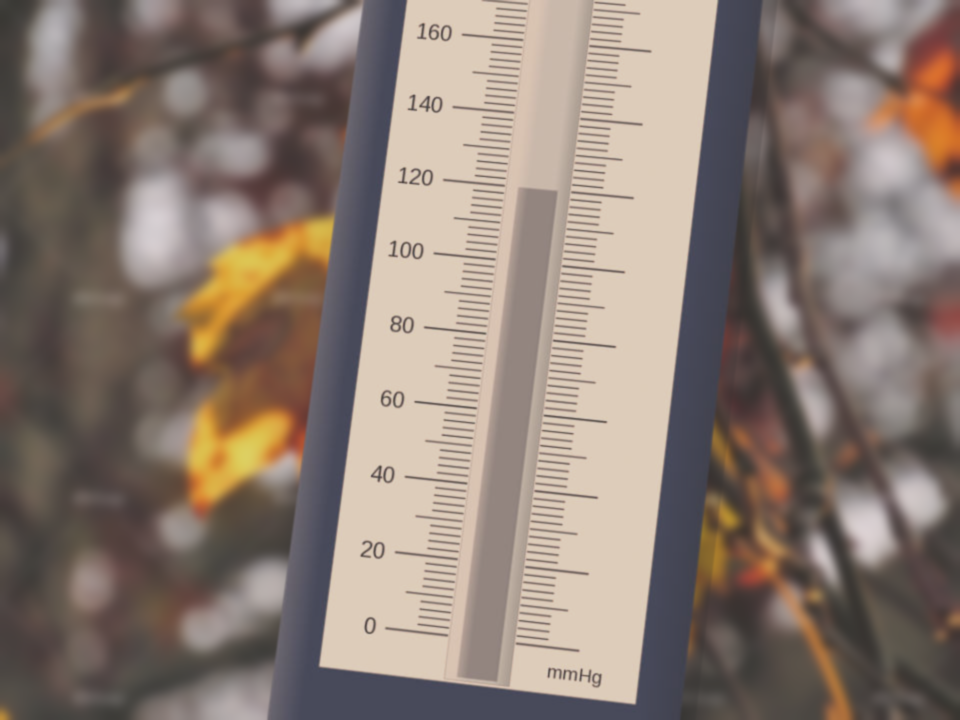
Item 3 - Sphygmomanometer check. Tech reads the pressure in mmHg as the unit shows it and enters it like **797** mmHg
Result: **120** mmHg
